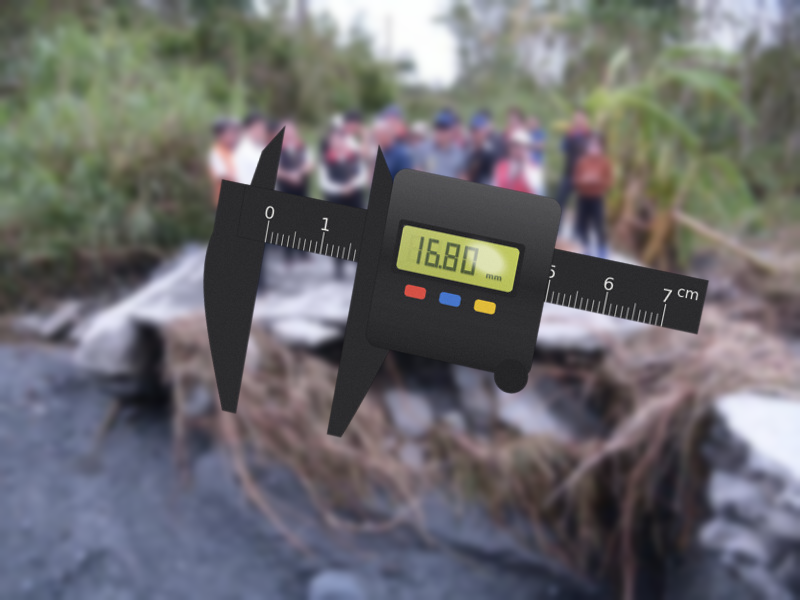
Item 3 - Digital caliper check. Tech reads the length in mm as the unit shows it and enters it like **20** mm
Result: **16.80** mm
